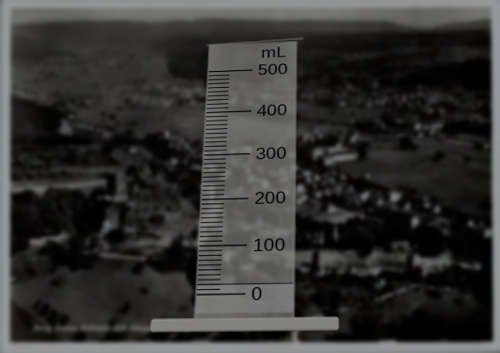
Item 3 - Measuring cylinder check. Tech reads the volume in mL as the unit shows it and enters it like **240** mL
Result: **20** mL
